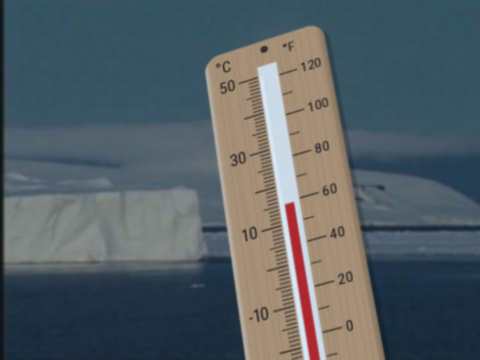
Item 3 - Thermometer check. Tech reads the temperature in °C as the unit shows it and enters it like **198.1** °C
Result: **15** °C
